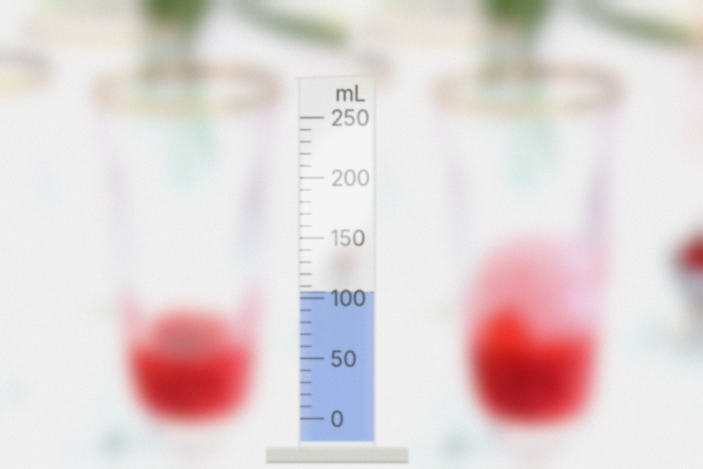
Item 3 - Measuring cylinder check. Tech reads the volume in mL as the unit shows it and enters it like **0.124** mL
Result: **105** mL
